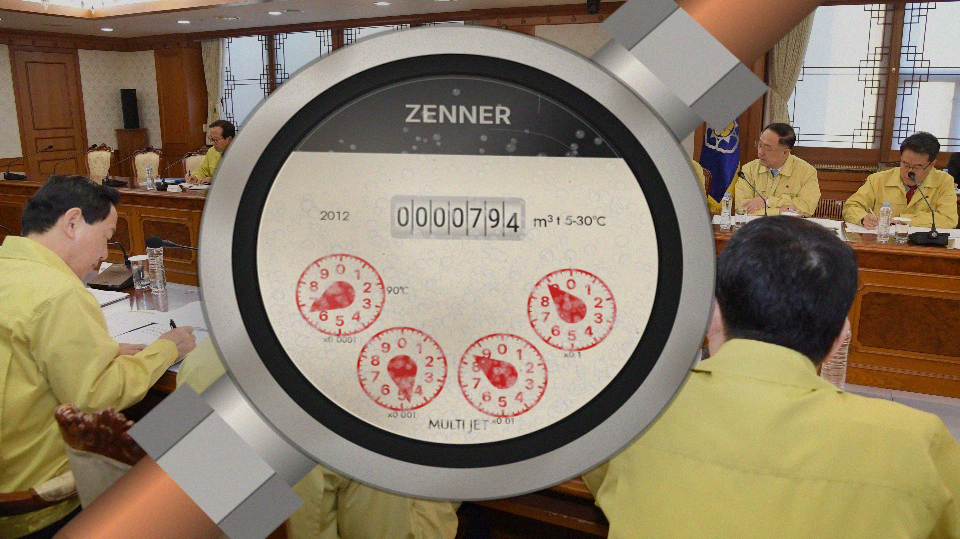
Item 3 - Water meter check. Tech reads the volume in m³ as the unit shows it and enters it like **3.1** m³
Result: **793.8846** m³
